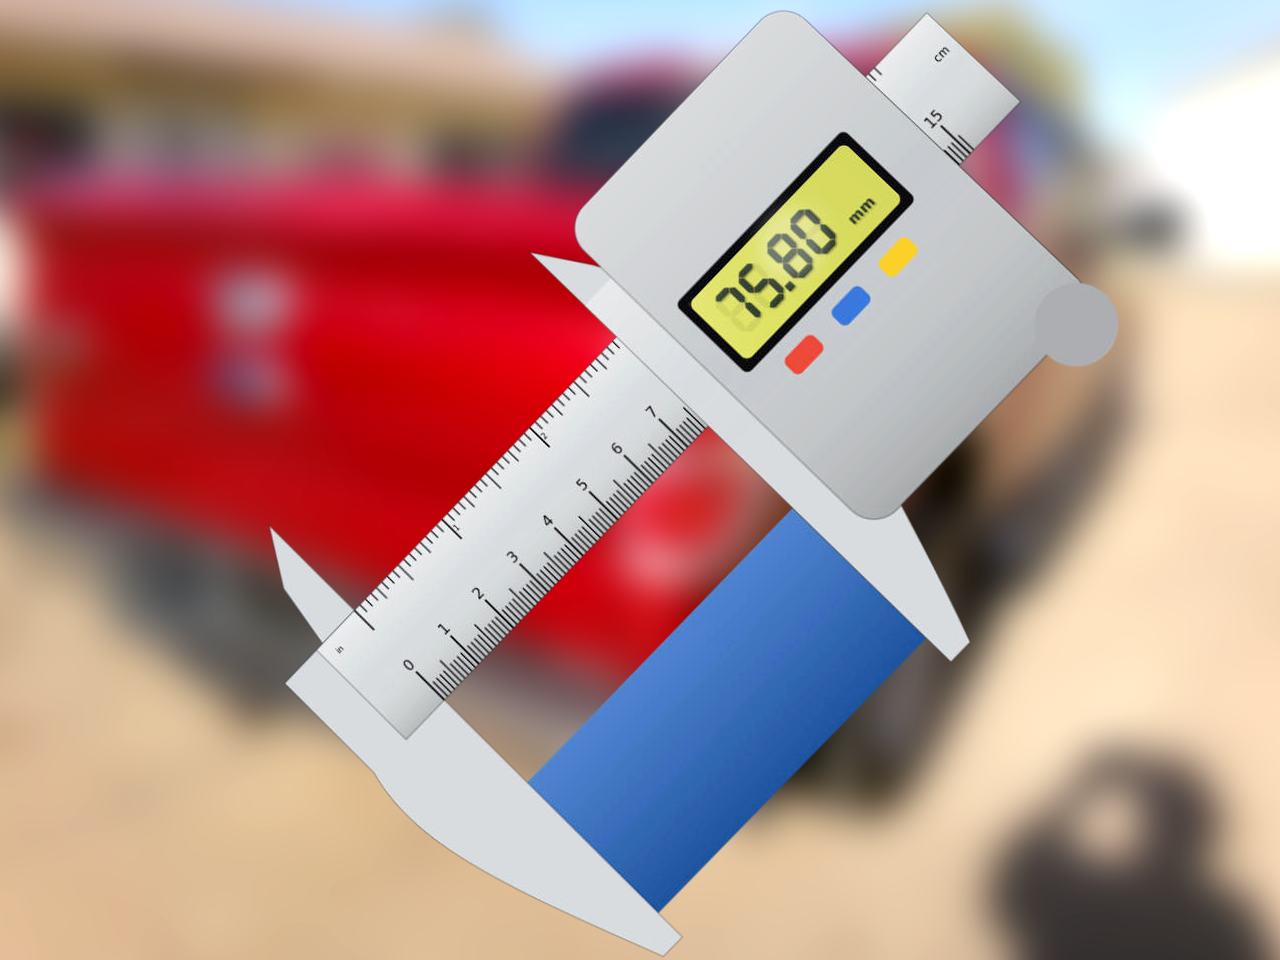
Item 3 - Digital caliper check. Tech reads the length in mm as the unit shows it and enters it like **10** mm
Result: **75.80** mm
